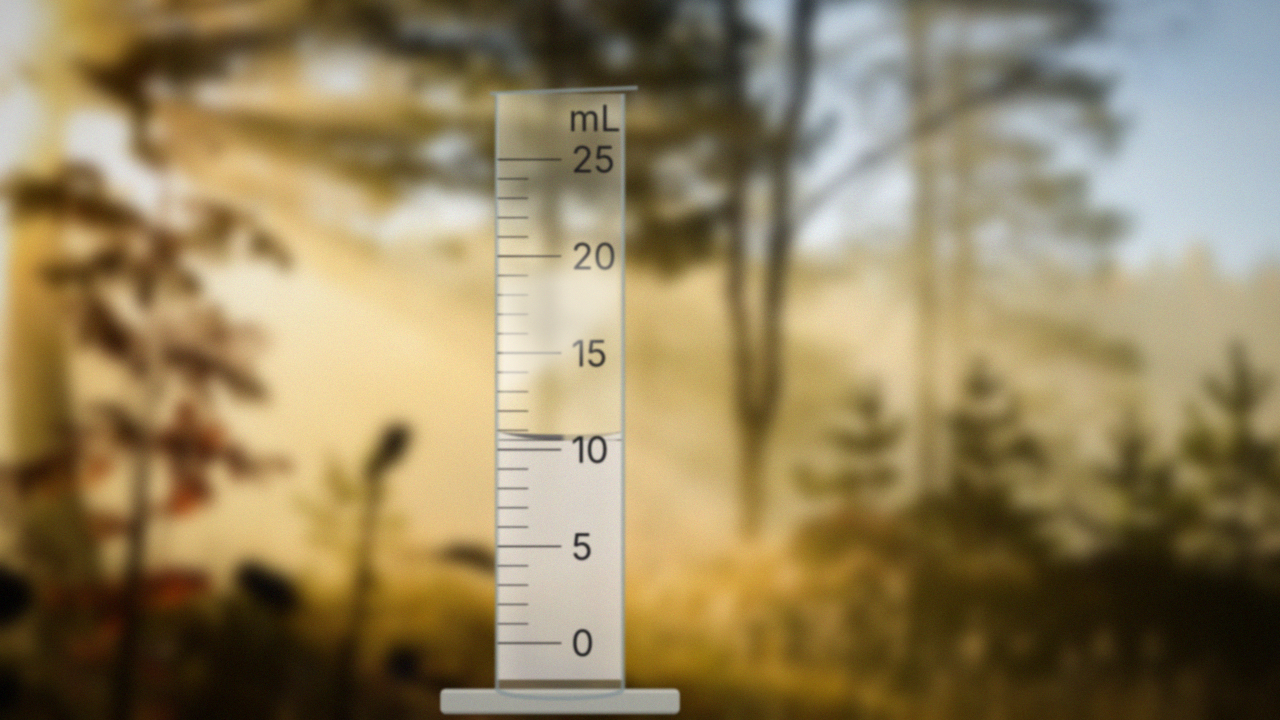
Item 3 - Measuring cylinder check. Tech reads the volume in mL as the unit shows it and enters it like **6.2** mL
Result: **10.5** mL
